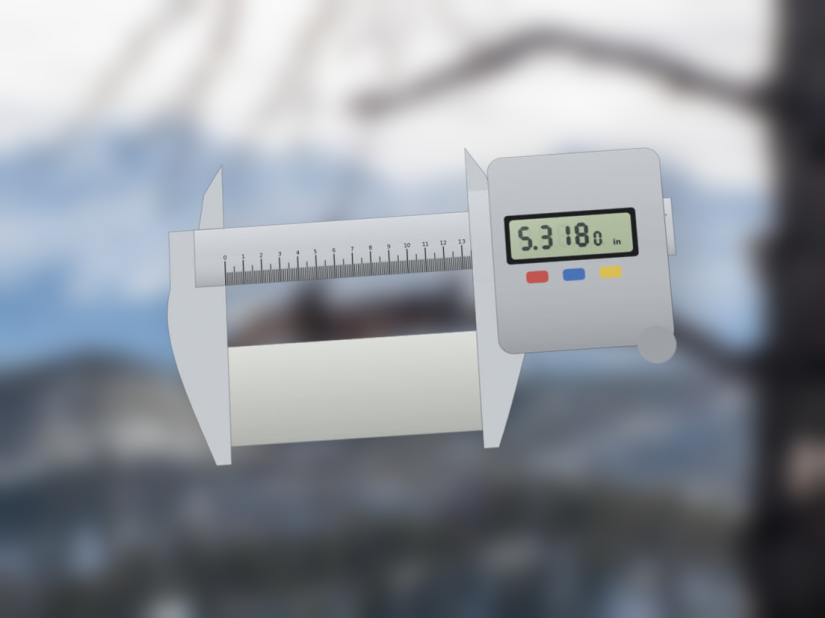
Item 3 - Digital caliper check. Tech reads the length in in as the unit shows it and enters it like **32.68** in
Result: **5.3180** in
